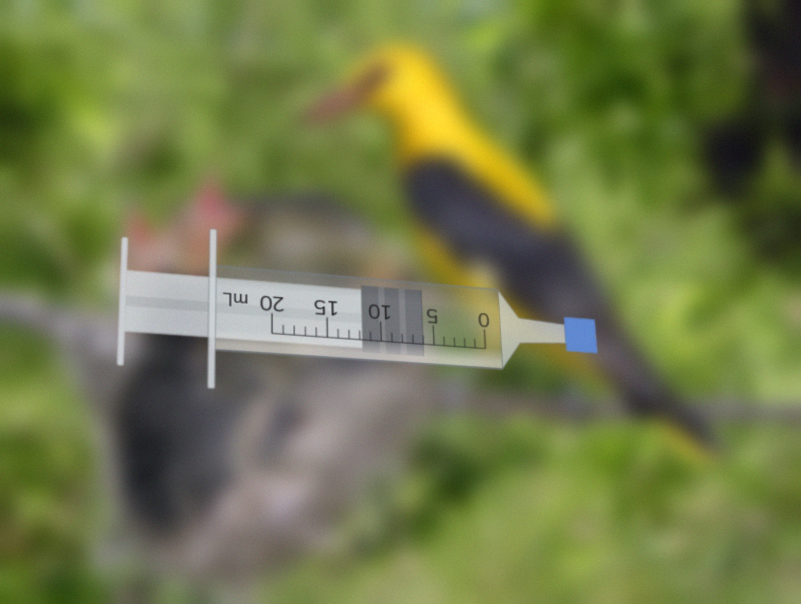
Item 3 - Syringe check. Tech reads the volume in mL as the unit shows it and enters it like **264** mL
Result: **6** mL
